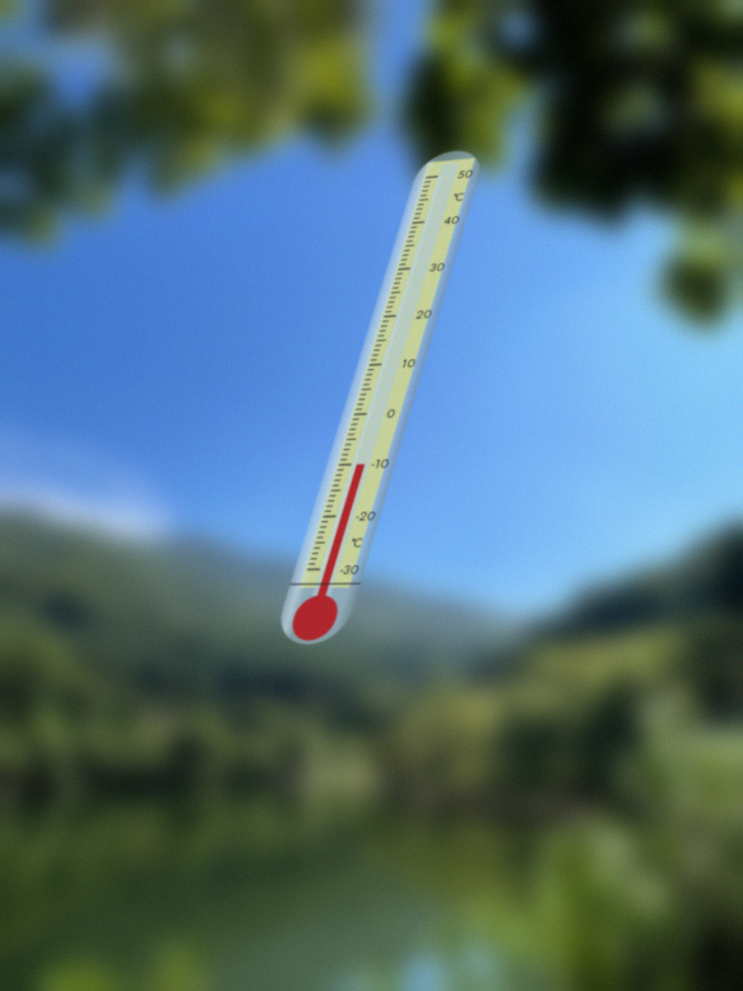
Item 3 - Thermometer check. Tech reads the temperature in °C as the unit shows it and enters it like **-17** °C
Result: **-10** °C
